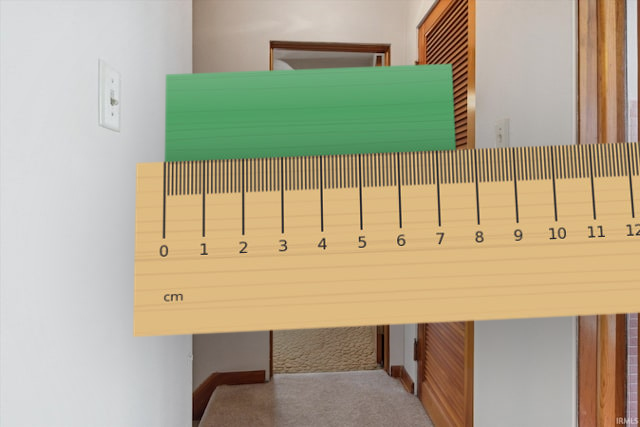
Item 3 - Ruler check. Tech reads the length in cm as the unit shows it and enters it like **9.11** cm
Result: **7.5** cm
